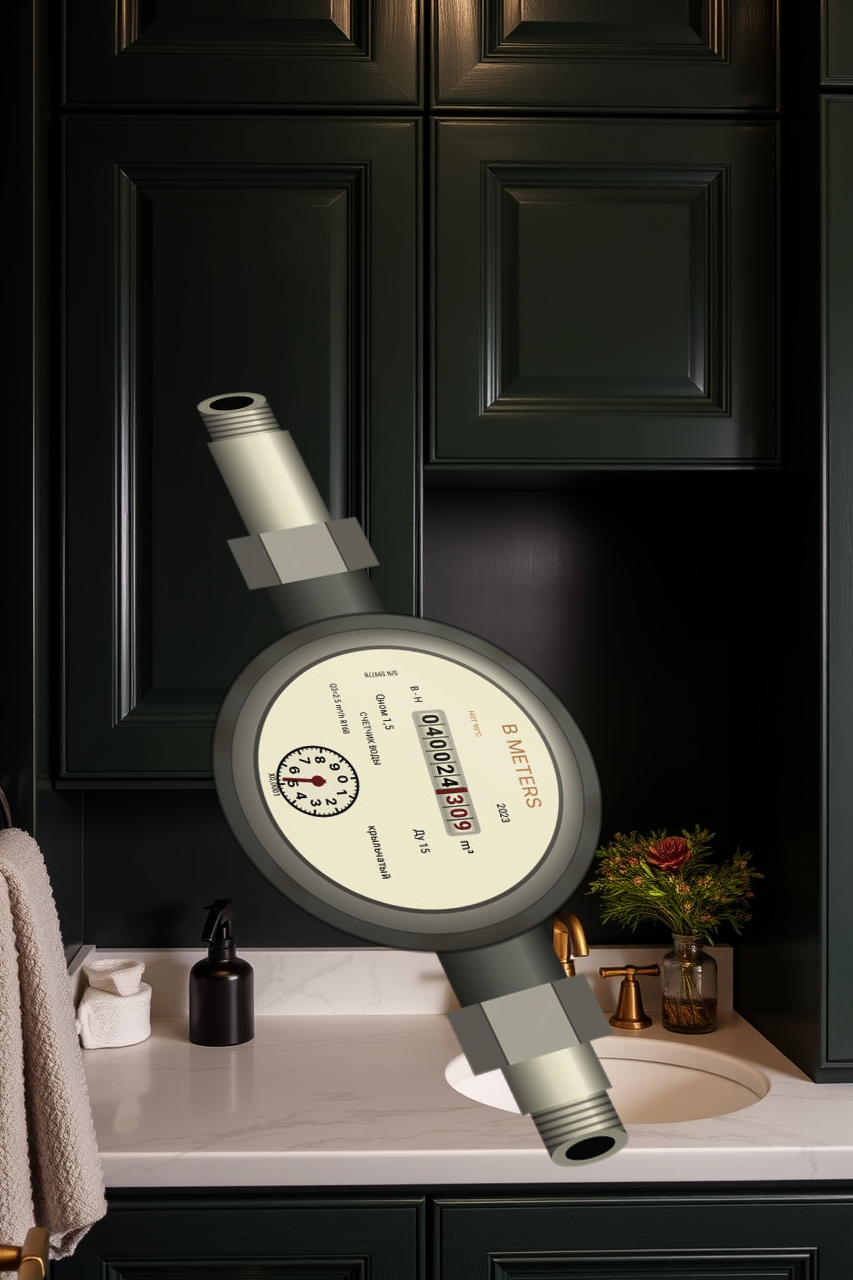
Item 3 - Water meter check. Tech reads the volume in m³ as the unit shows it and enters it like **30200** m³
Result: **40024.3095** m³
